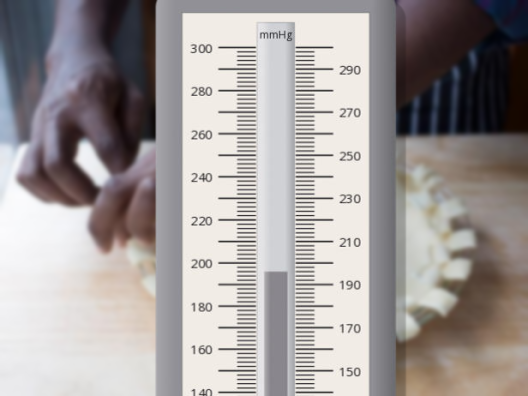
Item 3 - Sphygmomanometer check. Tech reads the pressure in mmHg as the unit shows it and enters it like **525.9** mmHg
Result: **196** mmHg
